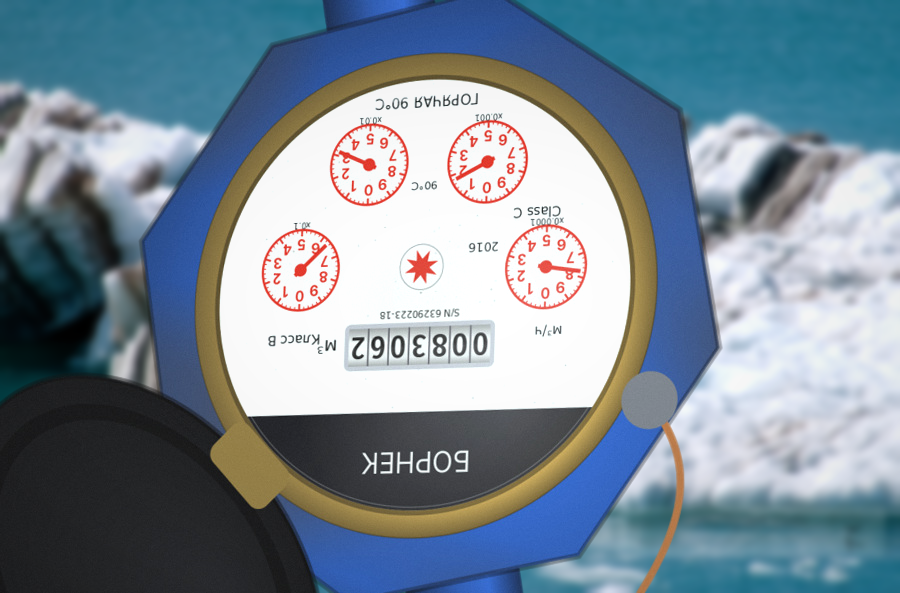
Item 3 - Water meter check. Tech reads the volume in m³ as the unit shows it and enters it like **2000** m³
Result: **83062.6317** m³
